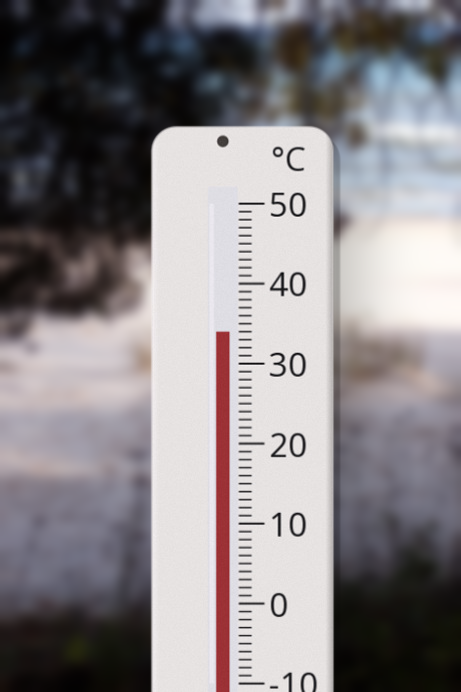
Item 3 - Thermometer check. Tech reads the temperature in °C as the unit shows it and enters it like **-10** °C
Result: **34** °C
